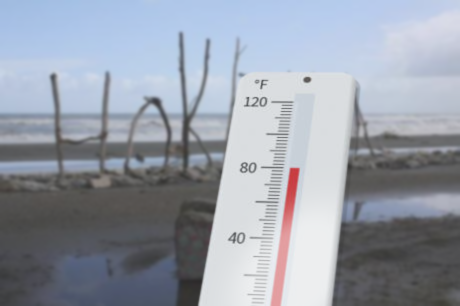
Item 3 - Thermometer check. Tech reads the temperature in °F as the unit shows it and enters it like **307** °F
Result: **80** °F
